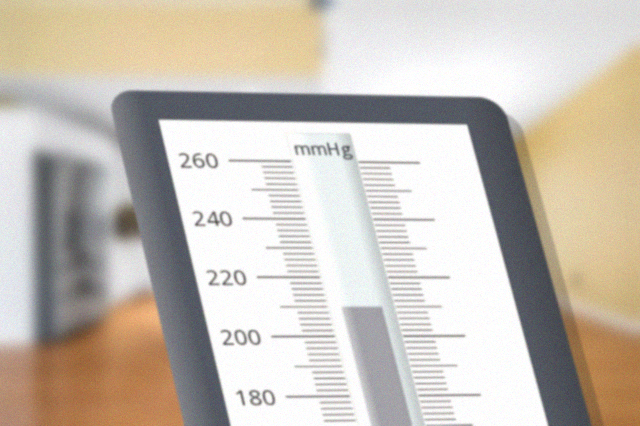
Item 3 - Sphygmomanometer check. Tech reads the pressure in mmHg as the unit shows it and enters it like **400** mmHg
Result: **210** mmHg
